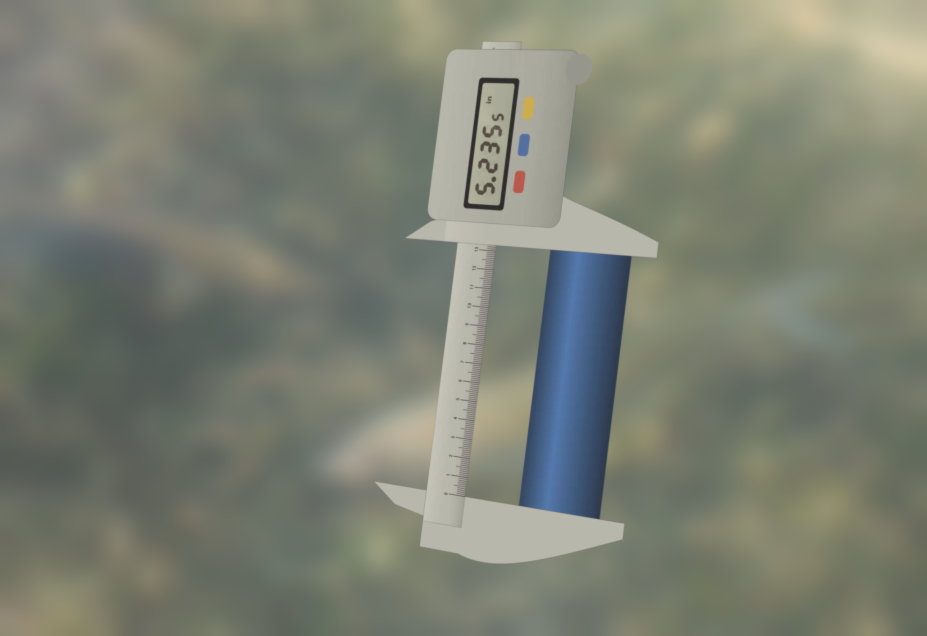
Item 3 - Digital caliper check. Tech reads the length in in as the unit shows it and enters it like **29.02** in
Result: **5.2355** in
